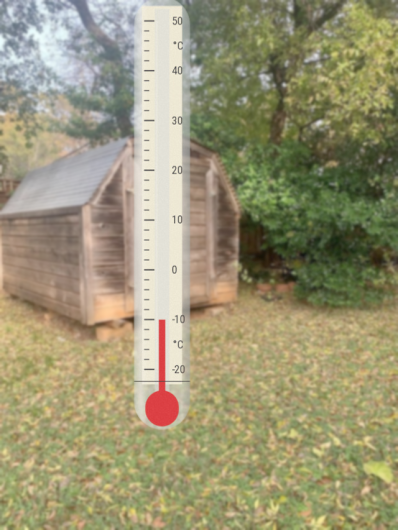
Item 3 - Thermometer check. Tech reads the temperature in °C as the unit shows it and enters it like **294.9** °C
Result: **-10** °C
